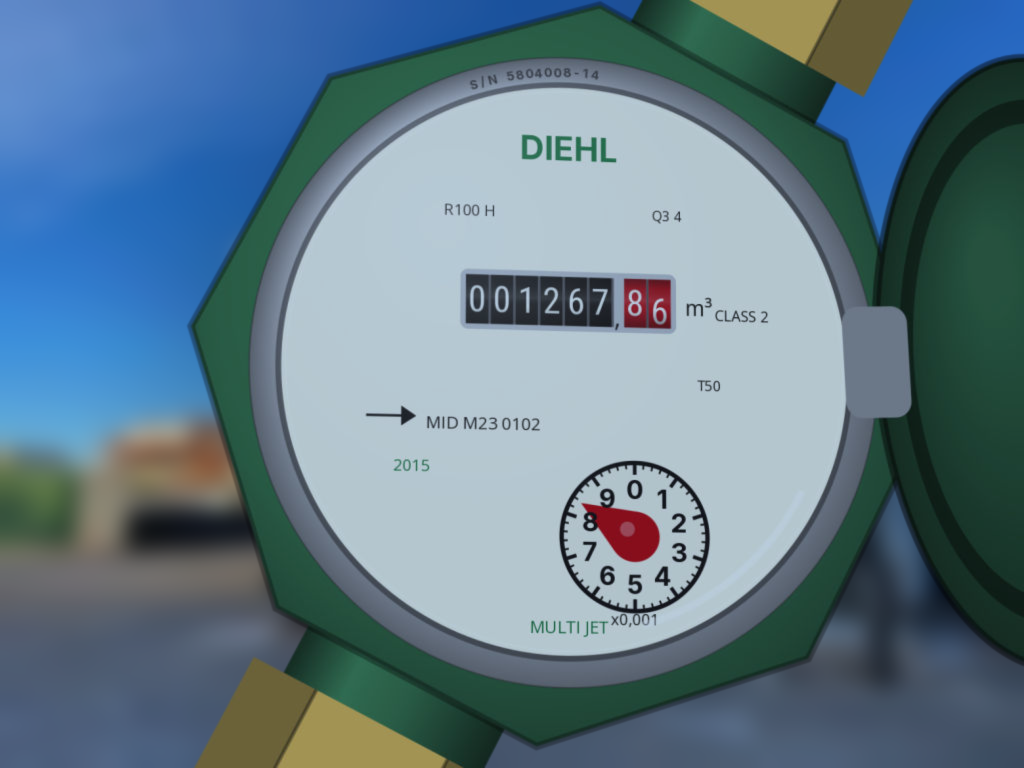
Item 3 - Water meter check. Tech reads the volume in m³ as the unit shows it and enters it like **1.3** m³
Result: **1267.858** m³
